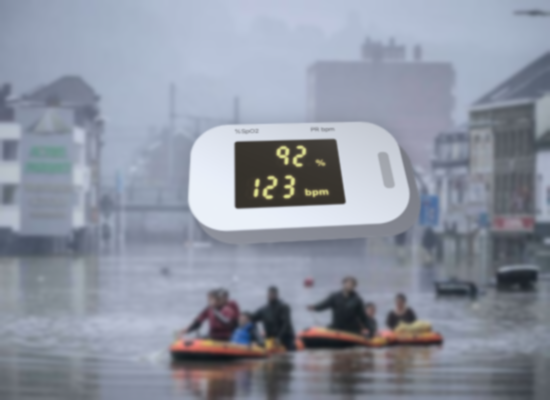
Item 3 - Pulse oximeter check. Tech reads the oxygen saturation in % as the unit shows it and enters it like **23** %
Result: **92** %
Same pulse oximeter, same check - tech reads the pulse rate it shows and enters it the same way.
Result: **123** bpm
